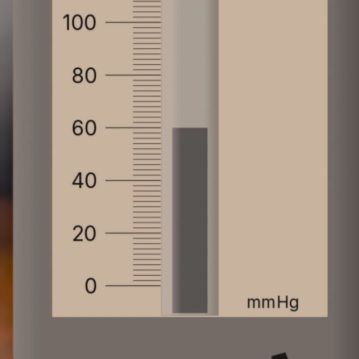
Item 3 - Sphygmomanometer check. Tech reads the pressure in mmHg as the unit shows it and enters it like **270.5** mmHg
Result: **60** mmHg
